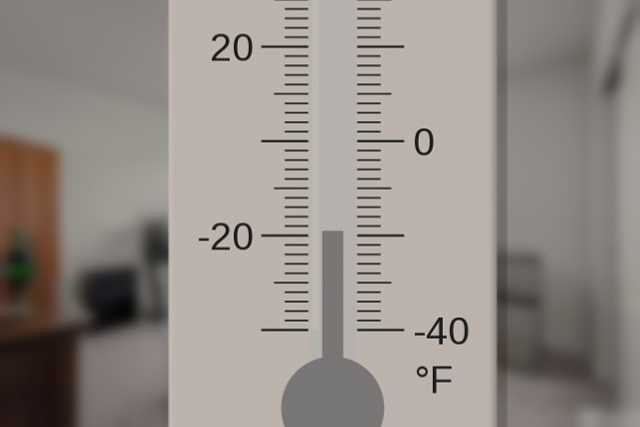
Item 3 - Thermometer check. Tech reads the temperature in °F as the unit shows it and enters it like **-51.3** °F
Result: **-19** °F
